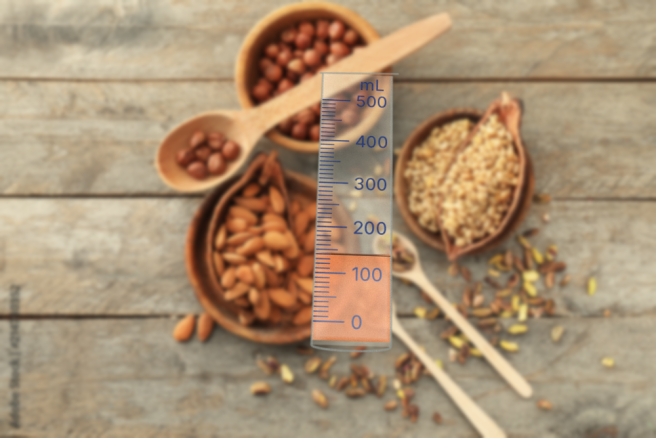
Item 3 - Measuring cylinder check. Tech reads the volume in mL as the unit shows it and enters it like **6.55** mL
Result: **140** mL
